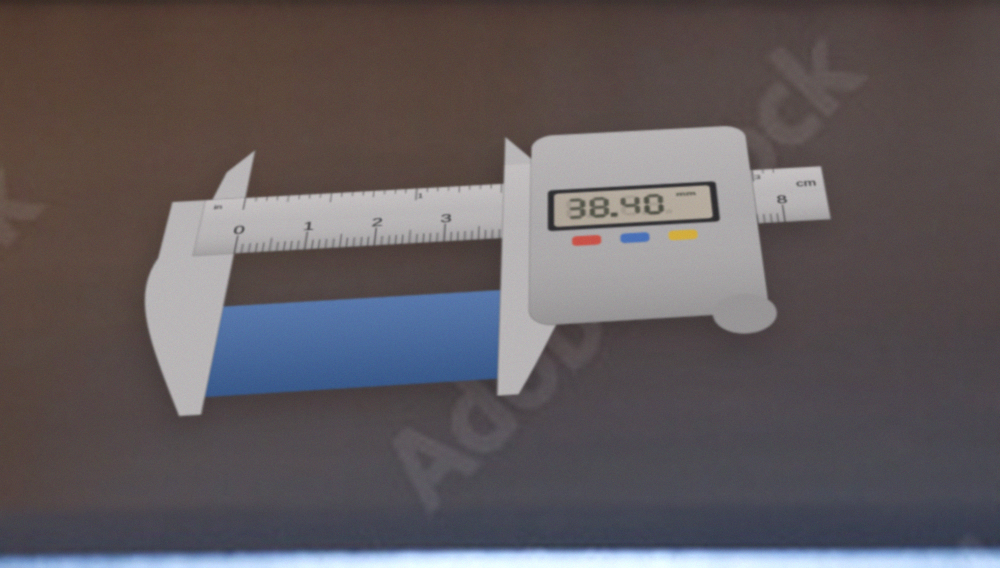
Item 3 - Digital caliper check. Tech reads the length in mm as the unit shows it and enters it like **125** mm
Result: **38.40** mm
